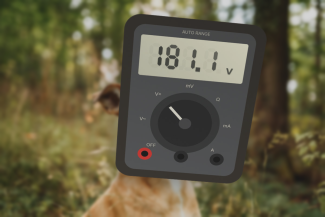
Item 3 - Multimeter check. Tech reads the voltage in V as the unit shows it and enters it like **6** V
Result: **181.1** V
